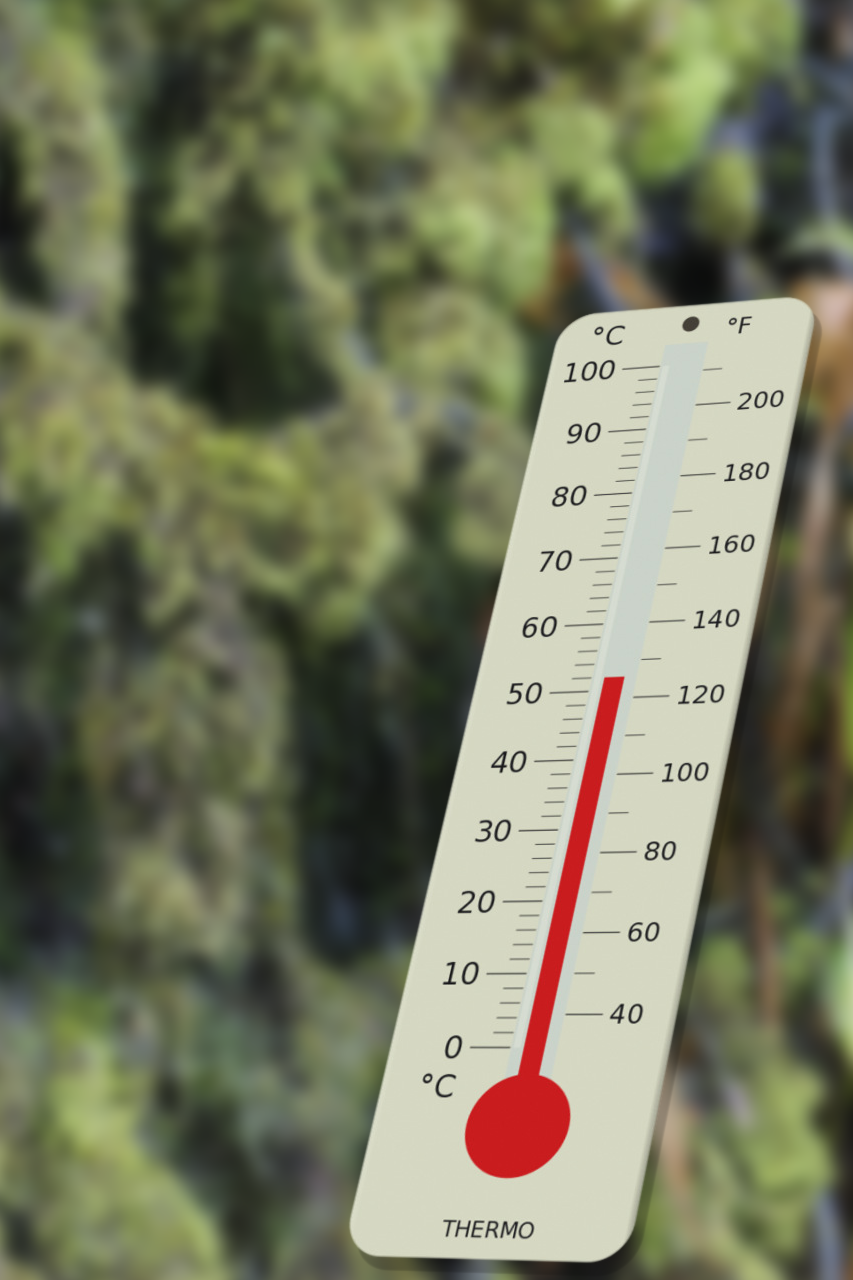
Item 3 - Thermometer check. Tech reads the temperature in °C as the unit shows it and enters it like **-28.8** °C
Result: **52** °C
